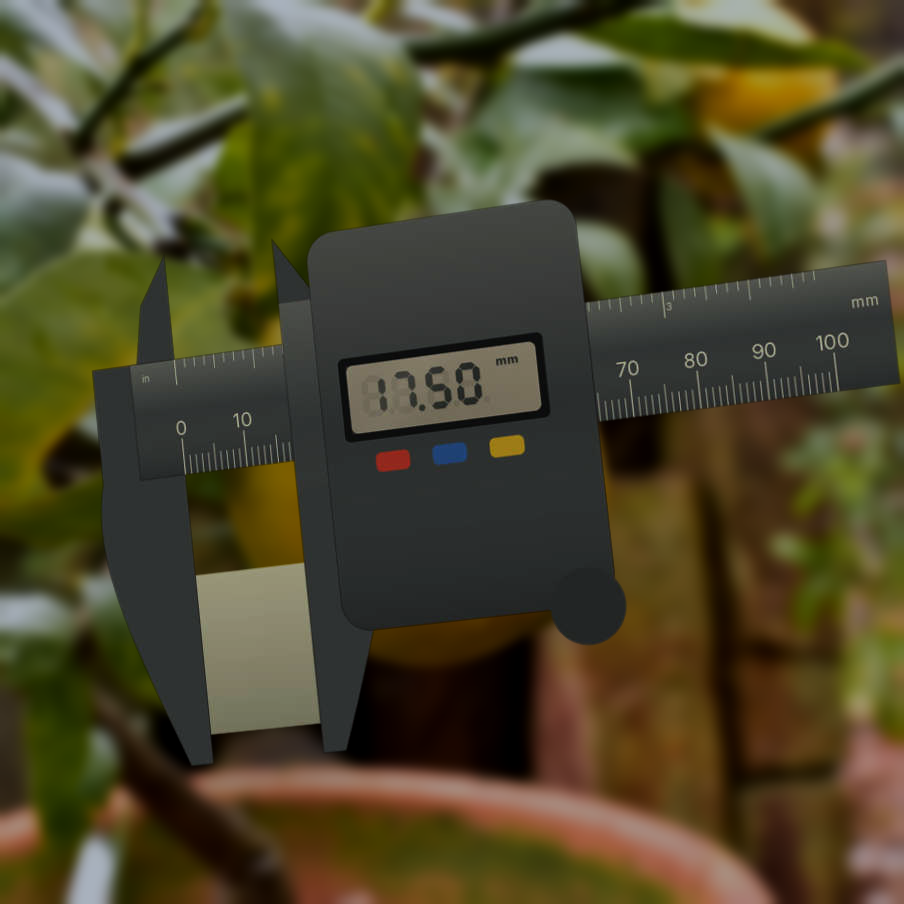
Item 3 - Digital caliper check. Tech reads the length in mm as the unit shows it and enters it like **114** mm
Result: **17.50** mm
